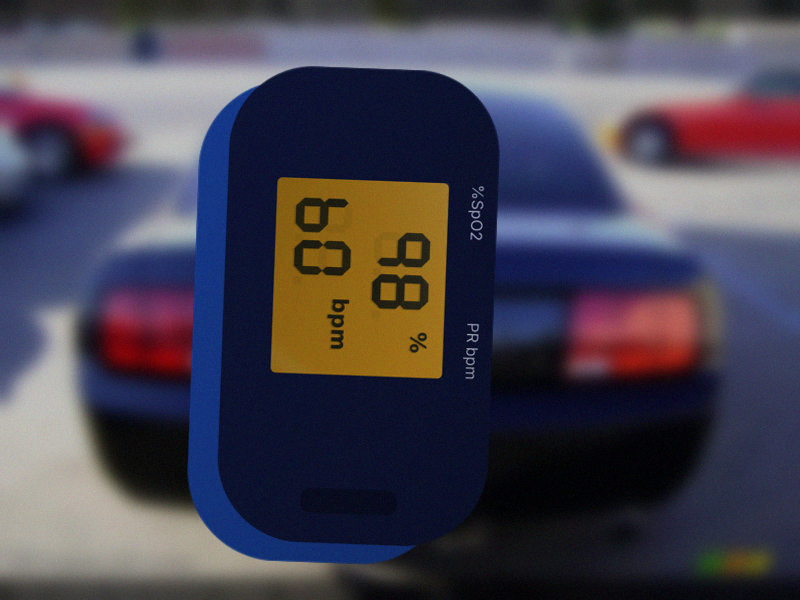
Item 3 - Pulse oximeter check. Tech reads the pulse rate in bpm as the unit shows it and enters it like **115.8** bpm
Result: **60** bpm
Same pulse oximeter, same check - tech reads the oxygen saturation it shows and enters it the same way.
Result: **98** %
